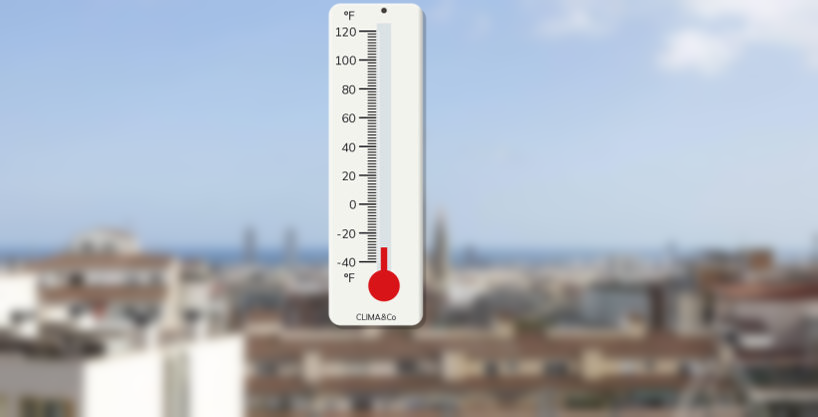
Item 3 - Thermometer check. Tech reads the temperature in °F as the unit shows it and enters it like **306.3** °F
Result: **-30** °F
